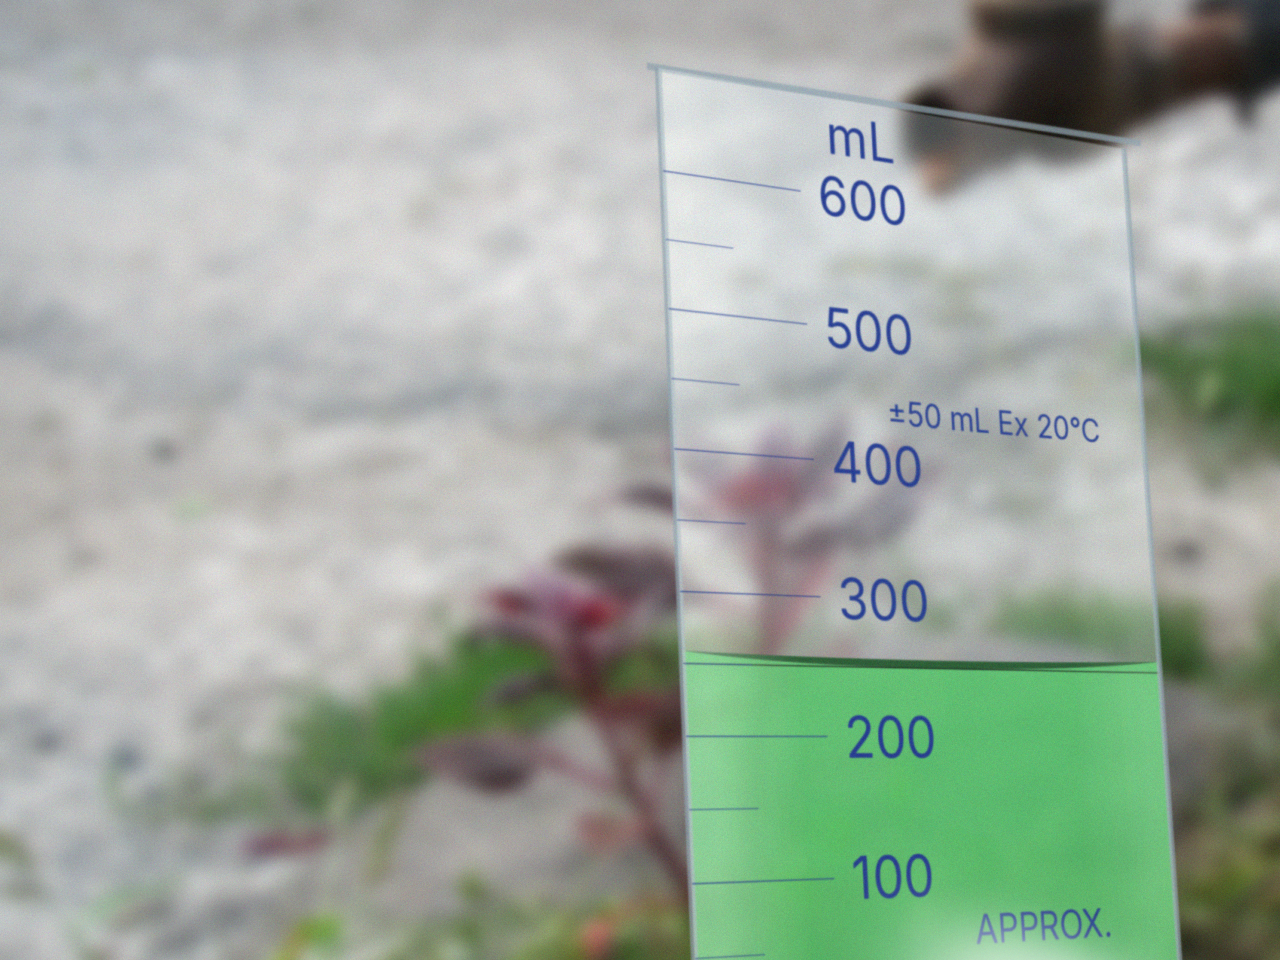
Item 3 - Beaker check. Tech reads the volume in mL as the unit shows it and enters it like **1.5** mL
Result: **250** mL
